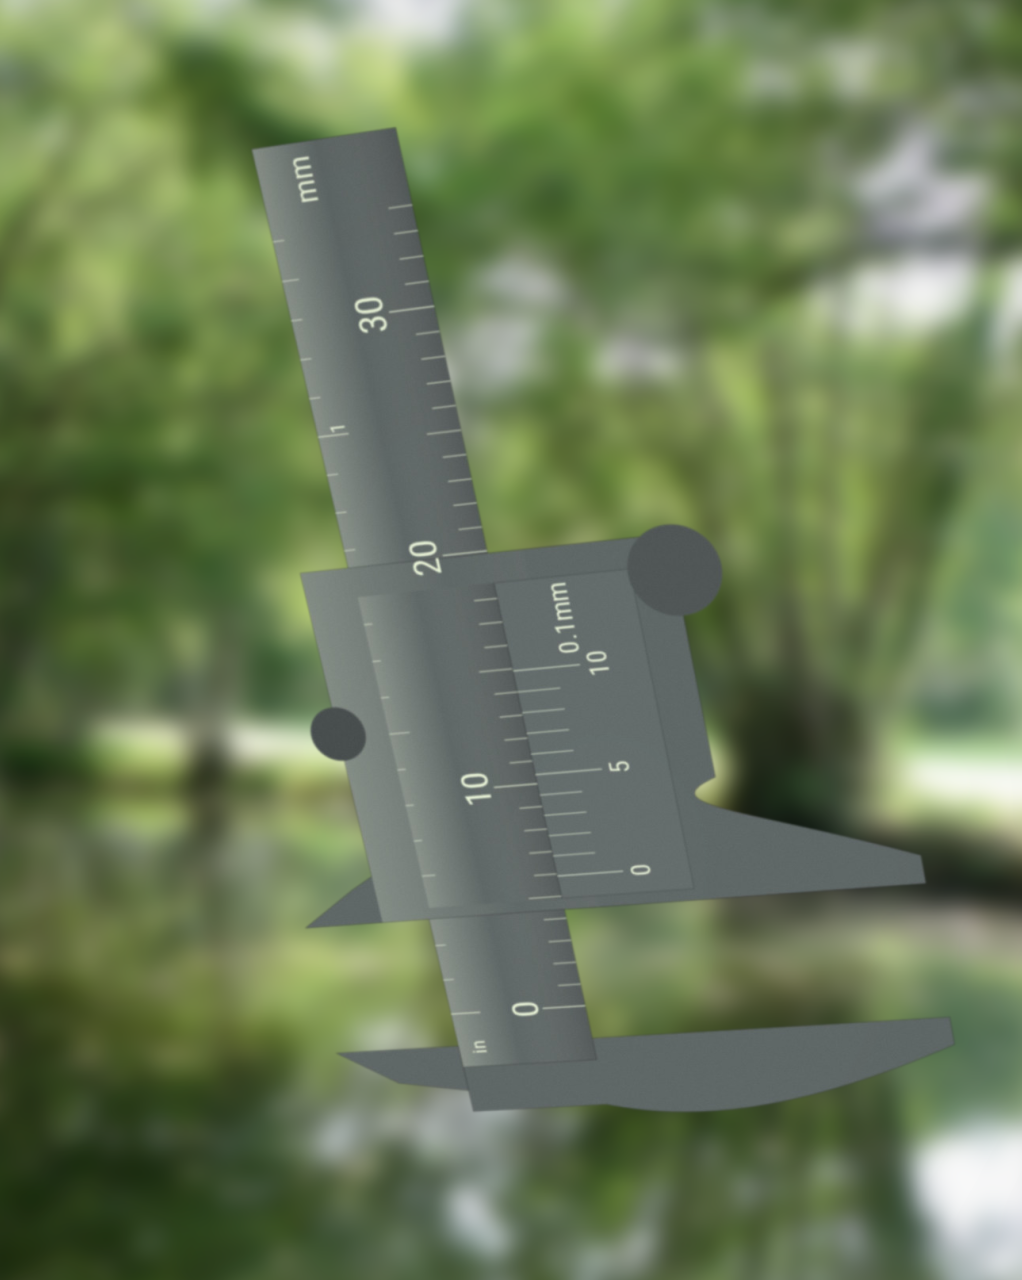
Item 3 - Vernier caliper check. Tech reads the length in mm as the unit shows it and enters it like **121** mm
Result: **5.9** mm
